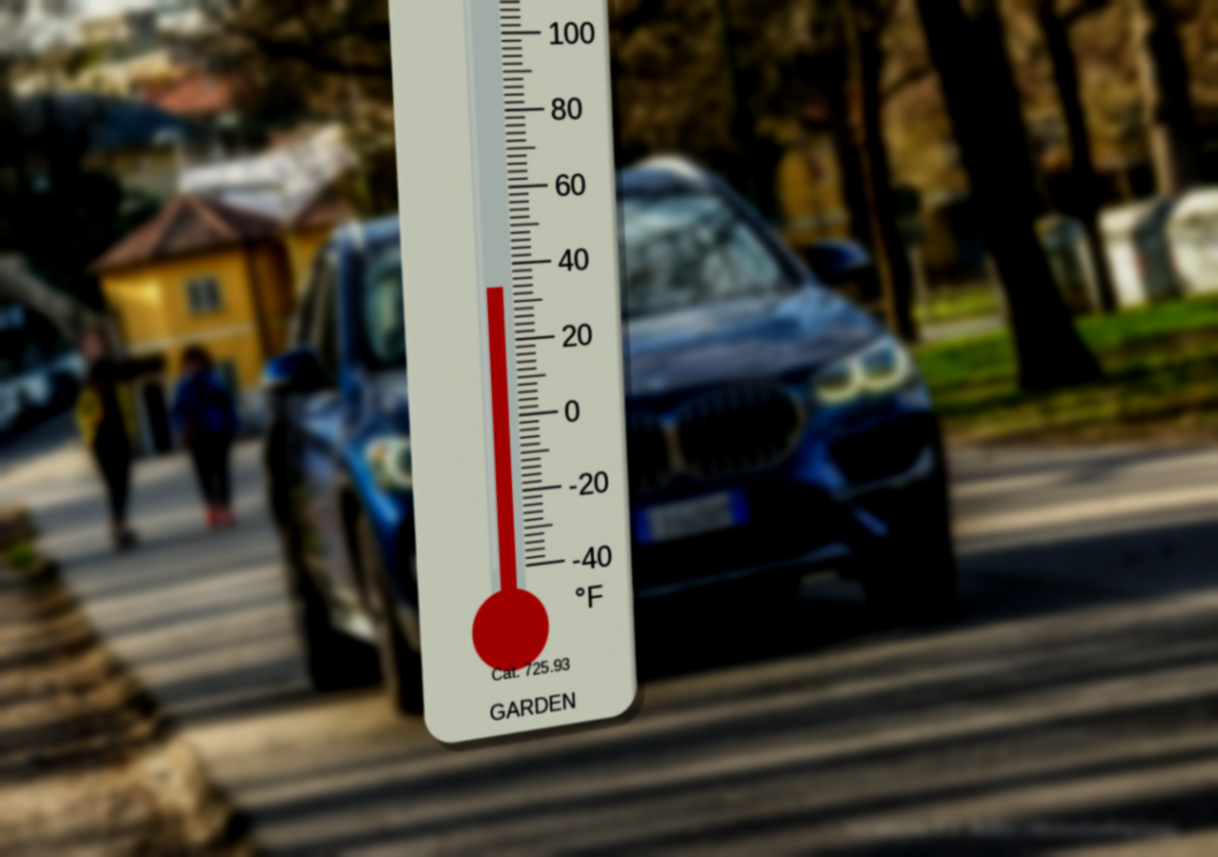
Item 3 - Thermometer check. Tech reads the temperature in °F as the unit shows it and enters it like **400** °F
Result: **34** °F
